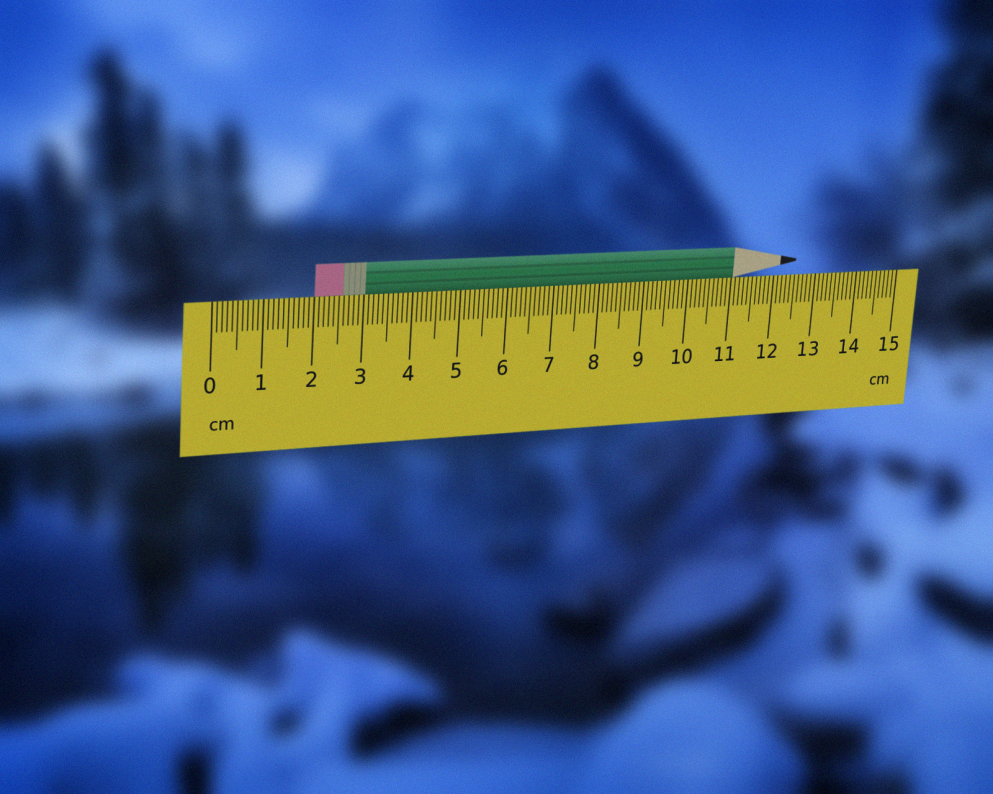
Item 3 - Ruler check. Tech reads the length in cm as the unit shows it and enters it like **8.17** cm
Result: **10.5** cm
